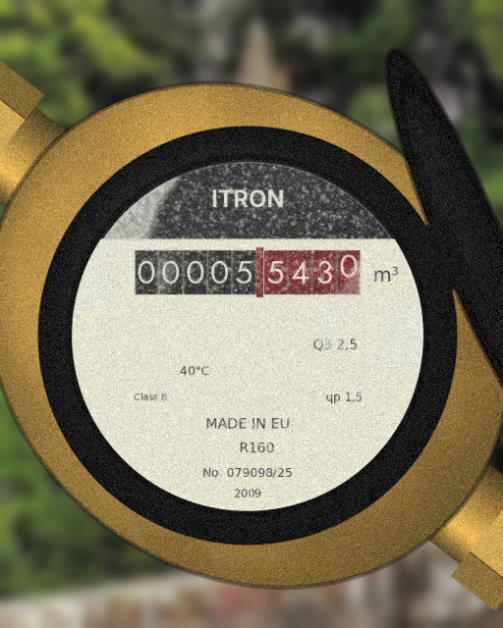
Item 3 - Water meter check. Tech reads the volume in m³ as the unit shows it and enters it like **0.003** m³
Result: **5.5430** m³
